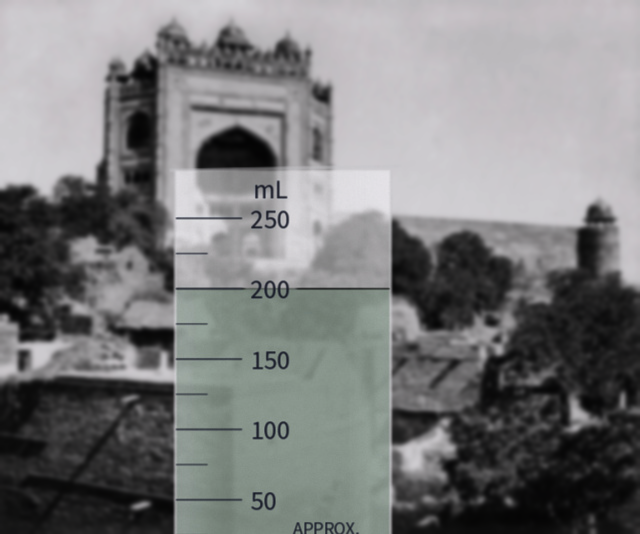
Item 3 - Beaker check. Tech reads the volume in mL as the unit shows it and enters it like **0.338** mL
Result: **200** mL
